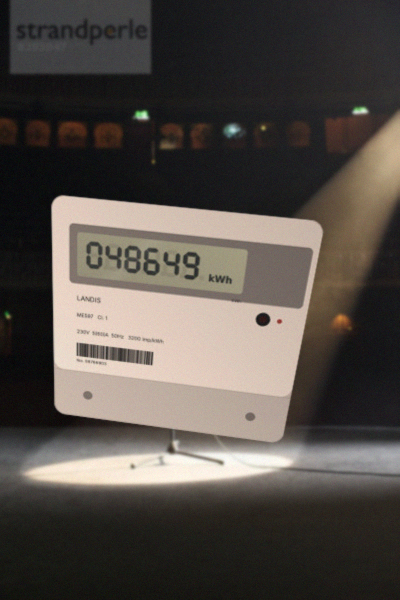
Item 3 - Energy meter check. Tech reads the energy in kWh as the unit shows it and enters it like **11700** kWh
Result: **48649** kWh
